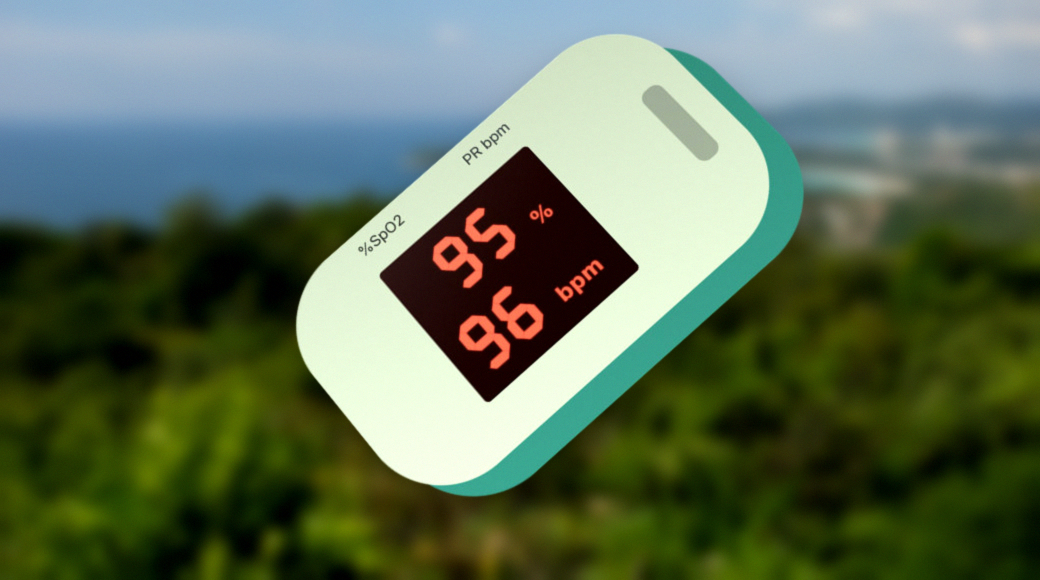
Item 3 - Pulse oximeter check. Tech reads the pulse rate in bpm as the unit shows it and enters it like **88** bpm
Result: **96** bpm
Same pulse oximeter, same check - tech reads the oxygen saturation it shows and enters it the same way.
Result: **95** %
